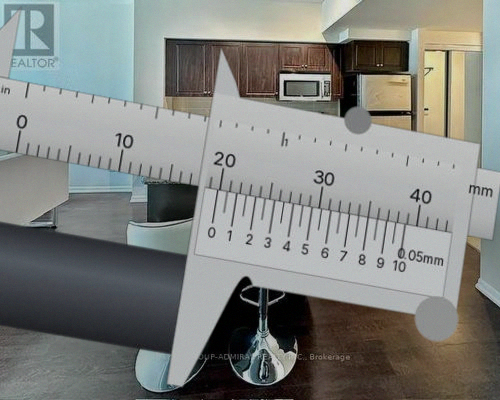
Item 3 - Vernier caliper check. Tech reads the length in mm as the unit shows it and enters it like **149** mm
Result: **19.8** mm
